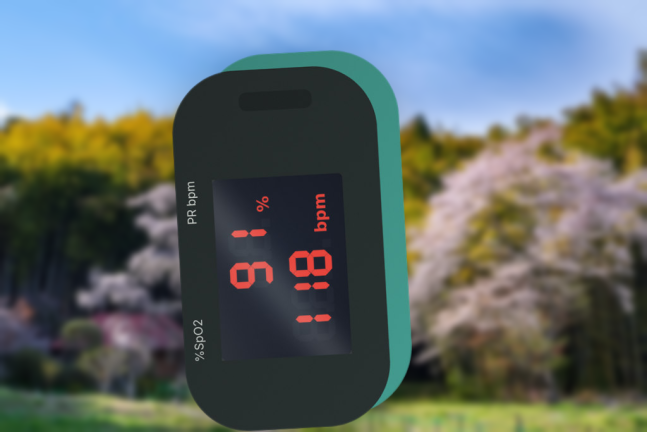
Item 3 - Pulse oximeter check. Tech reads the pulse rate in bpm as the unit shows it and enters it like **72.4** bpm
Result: **118** bpm
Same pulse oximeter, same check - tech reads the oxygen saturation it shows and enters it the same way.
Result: **91** %
